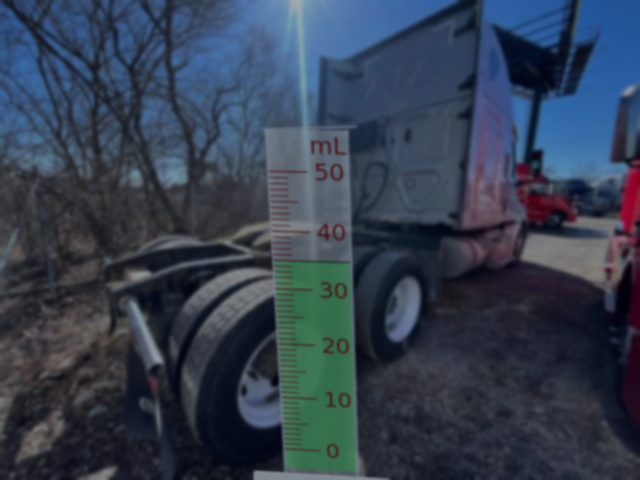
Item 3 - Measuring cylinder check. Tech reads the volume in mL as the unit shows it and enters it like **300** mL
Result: **35** mL
